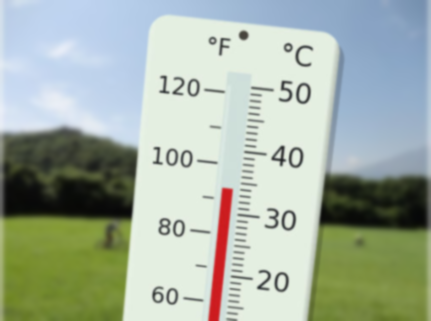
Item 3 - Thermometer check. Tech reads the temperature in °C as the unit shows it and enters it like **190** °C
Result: **34** °C
